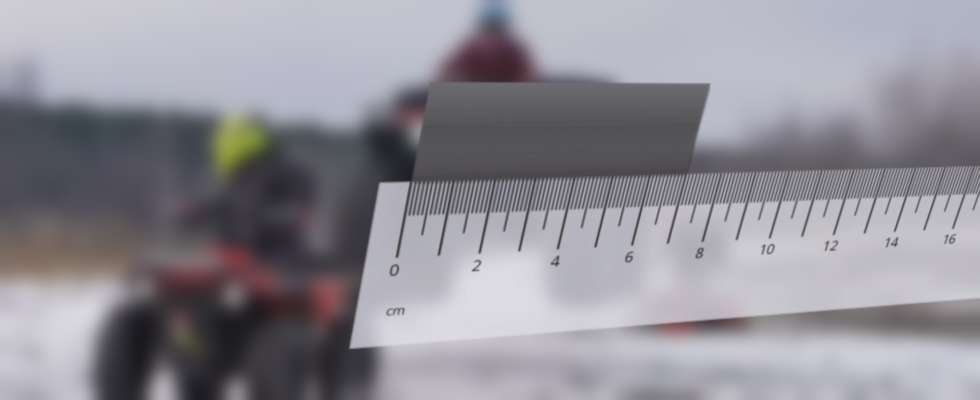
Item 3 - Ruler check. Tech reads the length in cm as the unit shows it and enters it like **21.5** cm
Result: **7** cm
